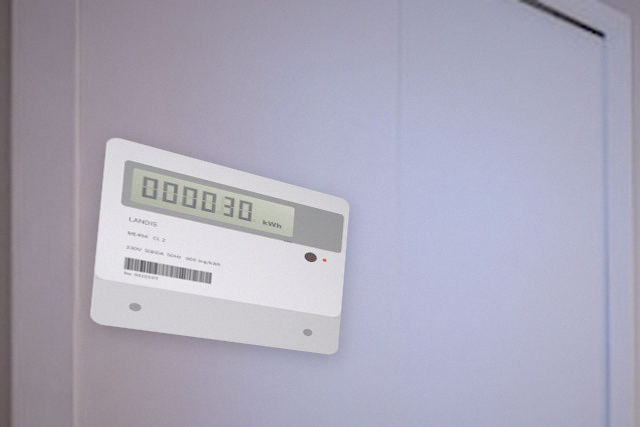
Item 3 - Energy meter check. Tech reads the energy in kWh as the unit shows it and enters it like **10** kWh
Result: **30** kWh
